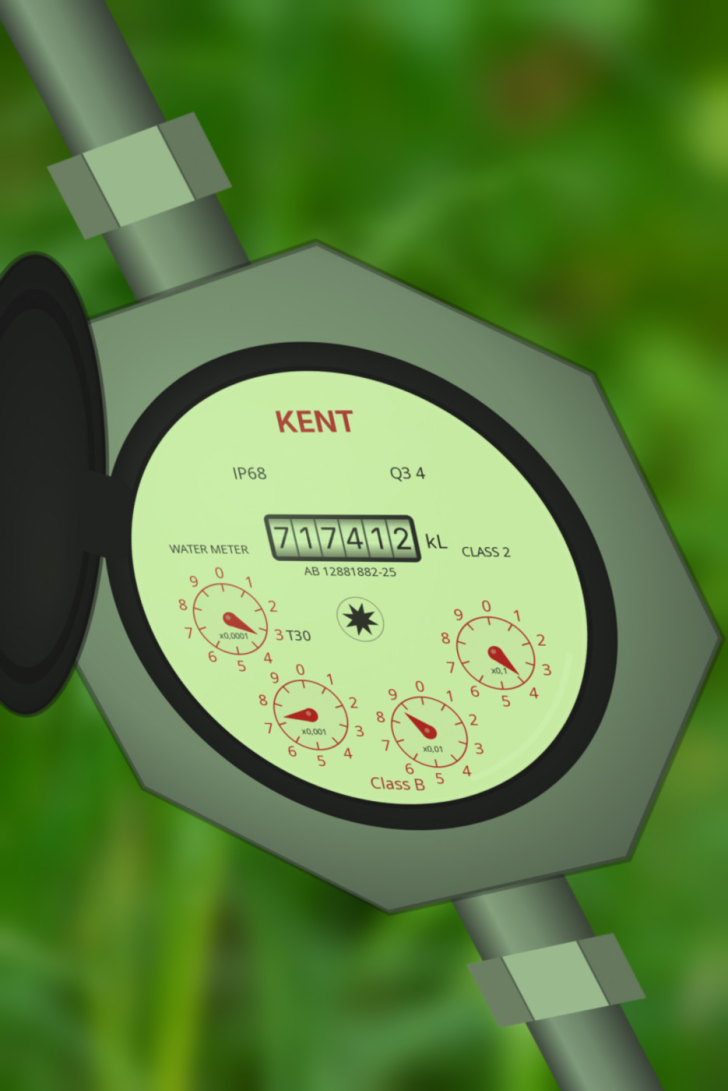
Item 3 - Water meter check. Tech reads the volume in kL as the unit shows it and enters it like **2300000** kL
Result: **717412.3873** kL
